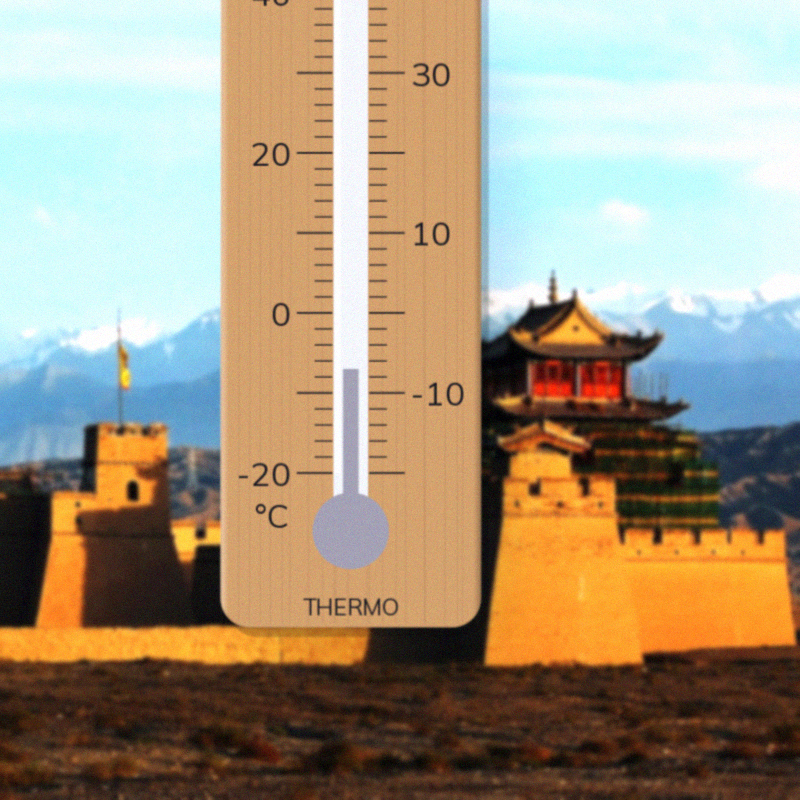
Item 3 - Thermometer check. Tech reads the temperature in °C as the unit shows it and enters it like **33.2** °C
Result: **-7** °C
